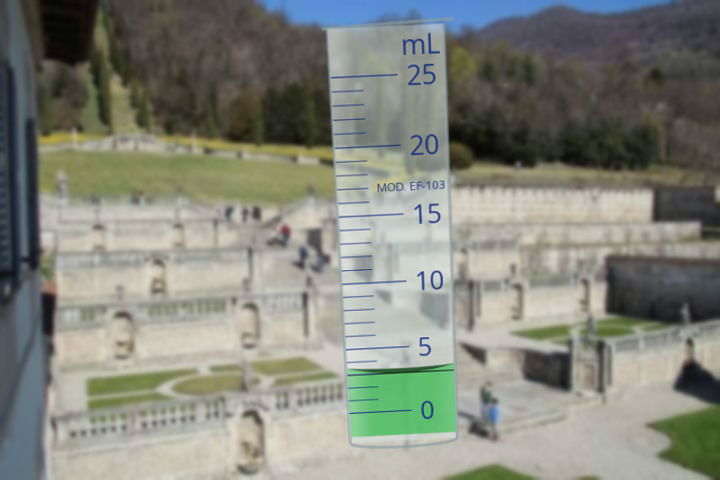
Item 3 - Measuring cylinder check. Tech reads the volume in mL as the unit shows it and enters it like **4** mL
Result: **3** mL
